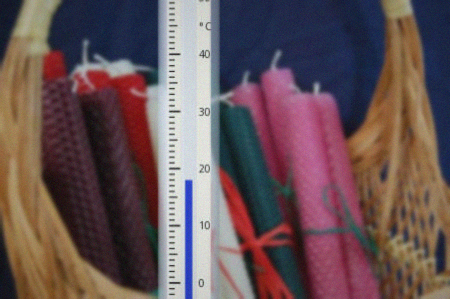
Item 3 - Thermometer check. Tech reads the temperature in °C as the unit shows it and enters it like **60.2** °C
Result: **18** °C
